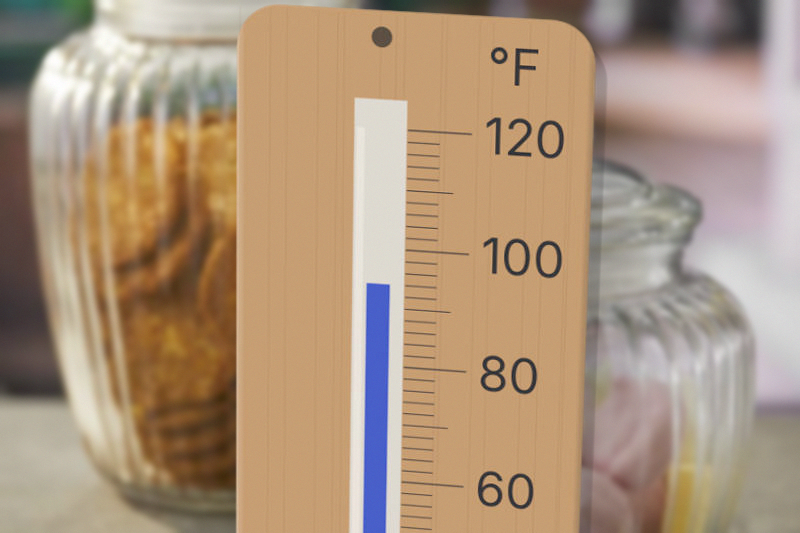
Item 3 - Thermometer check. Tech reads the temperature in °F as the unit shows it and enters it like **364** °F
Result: **94** °F
